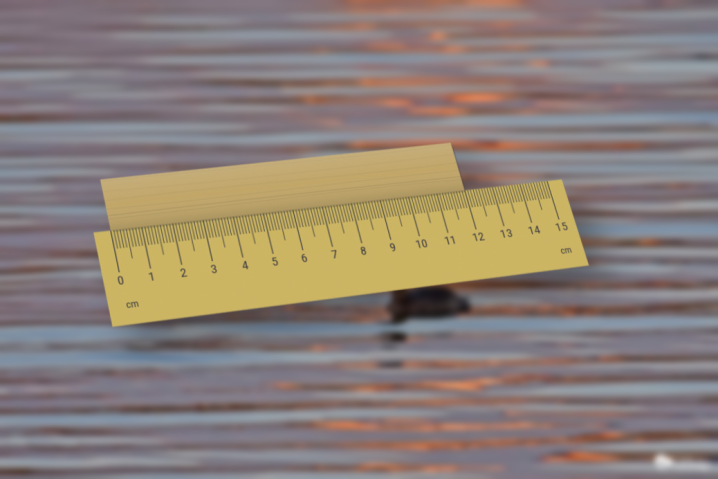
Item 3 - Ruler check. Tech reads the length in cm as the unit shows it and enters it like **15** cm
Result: **12** cm
